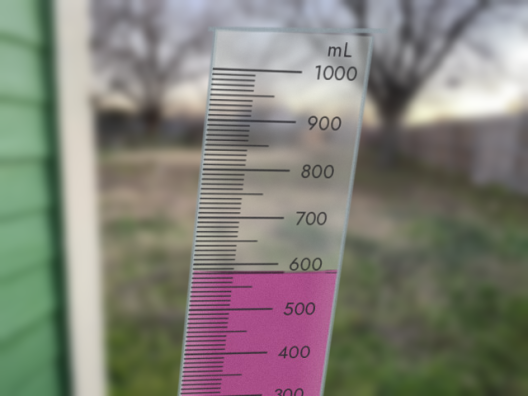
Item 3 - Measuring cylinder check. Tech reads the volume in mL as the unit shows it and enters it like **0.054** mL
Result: **580** mL
